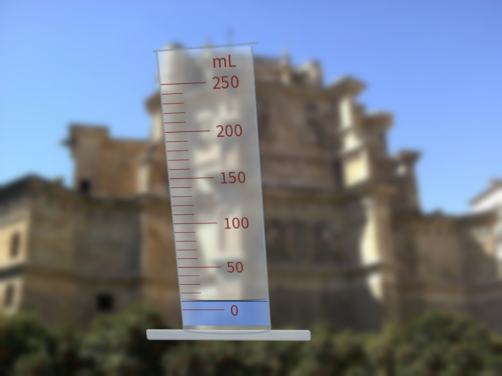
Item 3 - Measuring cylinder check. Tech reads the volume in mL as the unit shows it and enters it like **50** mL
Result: **10** mL
